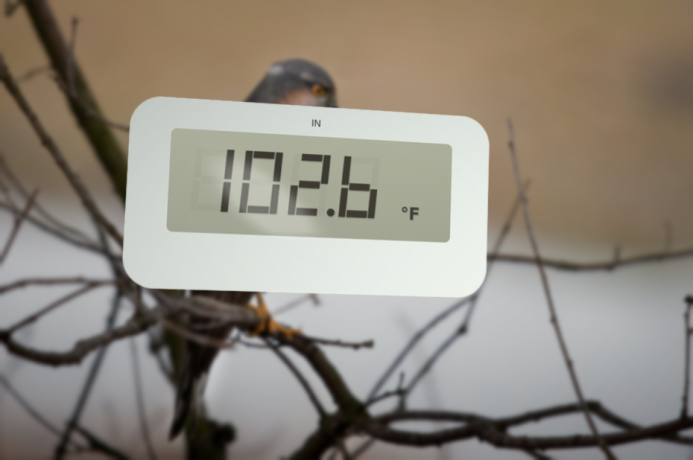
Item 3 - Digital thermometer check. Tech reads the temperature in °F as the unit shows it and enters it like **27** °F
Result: **102.6** °F
